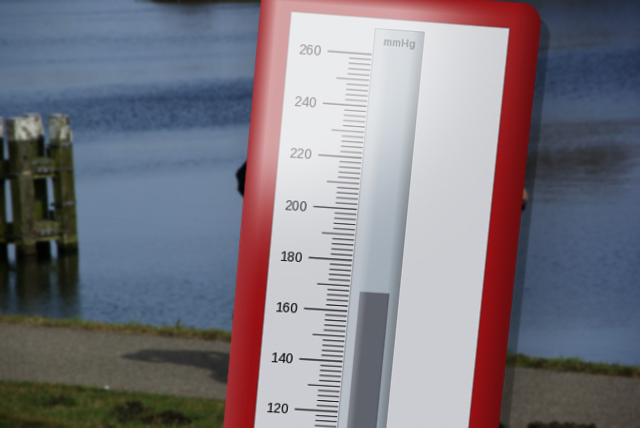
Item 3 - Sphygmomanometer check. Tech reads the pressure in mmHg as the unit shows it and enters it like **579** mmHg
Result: **168** mmHg
